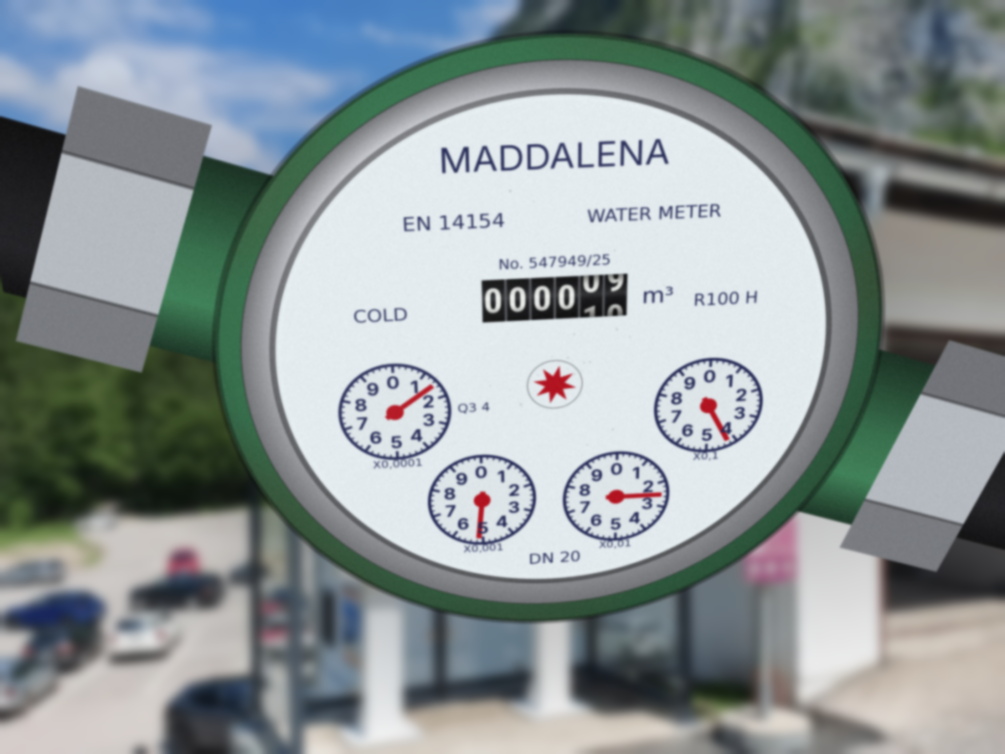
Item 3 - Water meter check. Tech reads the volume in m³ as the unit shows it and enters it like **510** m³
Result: **9.4251** m³
